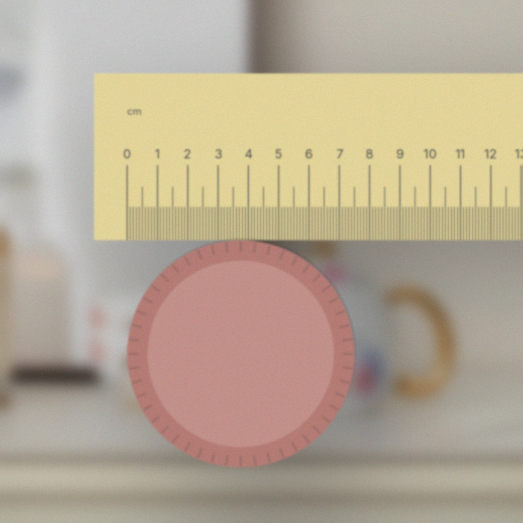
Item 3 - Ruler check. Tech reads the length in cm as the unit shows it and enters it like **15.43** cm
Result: **7.5** cm
